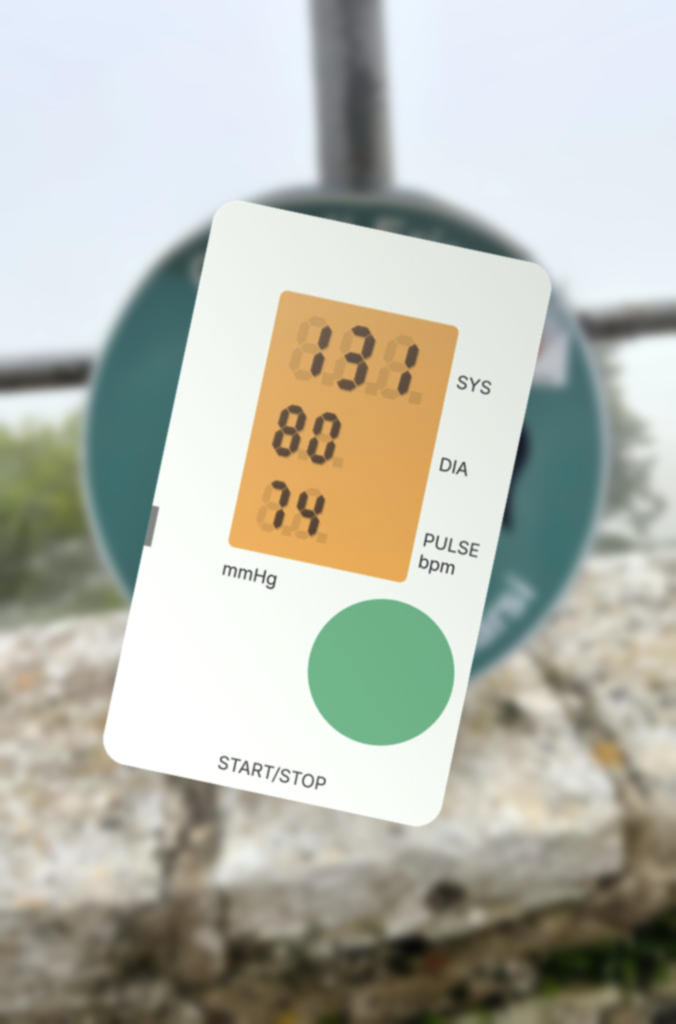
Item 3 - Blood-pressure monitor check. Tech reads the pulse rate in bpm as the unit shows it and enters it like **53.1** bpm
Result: **74** bpm
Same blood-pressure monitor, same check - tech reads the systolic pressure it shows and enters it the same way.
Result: **131** mmHg
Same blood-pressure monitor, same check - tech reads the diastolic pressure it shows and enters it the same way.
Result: **80** mmHg
